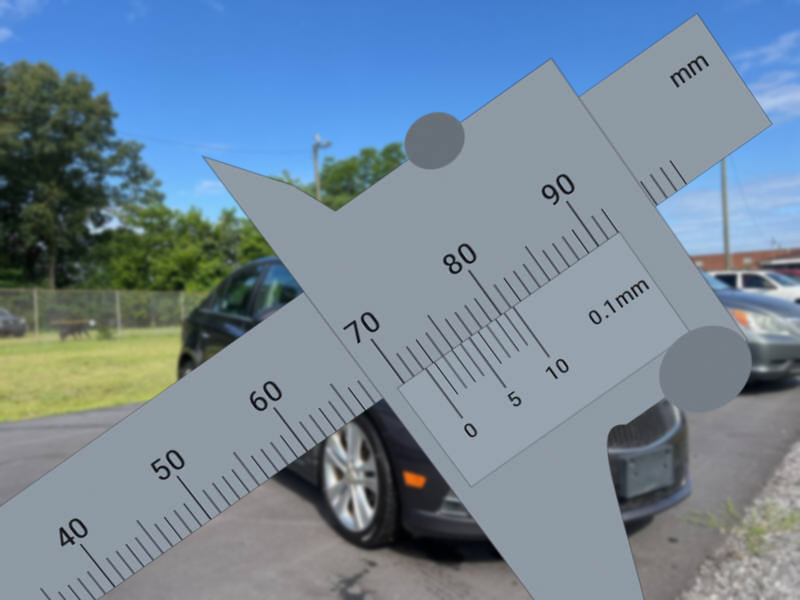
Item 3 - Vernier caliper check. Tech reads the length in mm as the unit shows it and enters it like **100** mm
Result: **72.2** mm
